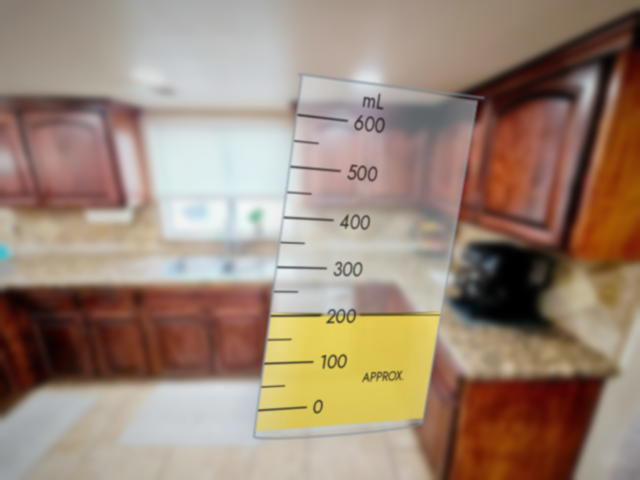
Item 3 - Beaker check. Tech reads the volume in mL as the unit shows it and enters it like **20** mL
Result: **200** mL
